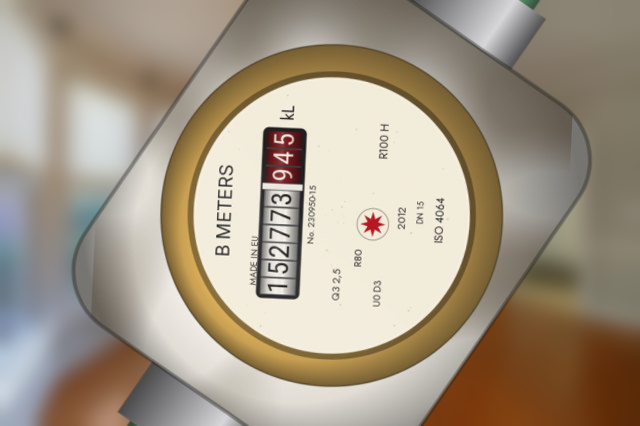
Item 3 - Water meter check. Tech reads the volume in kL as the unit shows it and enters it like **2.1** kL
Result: **152773.945** kL
